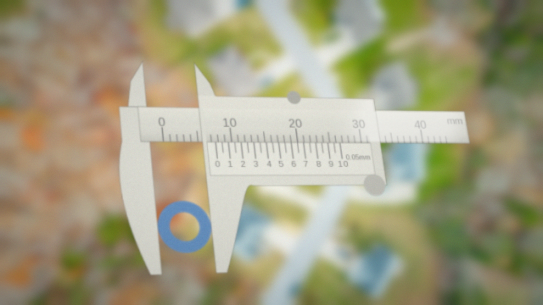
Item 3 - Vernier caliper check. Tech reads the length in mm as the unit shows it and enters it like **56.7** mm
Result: **7.6** mm
